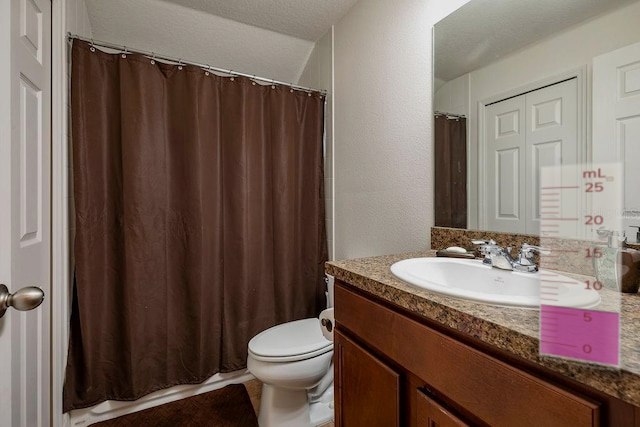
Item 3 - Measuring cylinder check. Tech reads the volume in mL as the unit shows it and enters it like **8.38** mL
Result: **6** mL
